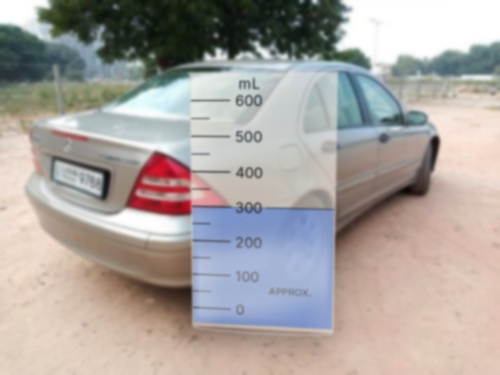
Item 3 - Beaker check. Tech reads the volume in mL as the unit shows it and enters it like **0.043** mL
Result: **300** mL
